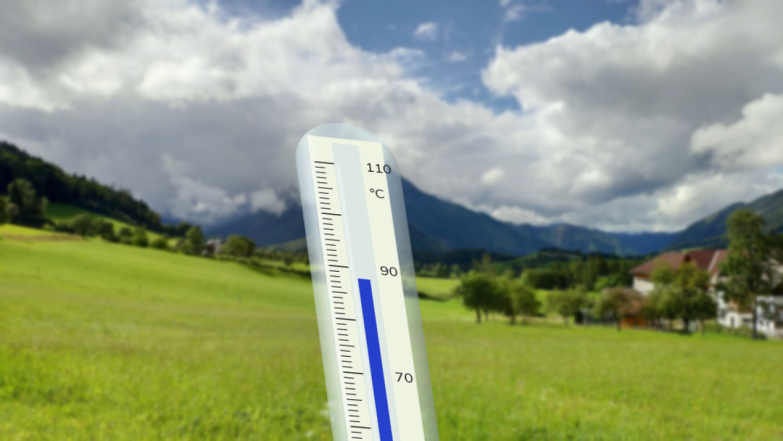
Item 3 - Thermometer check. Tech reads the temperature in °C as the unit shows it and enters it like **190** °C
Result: **88** °C
